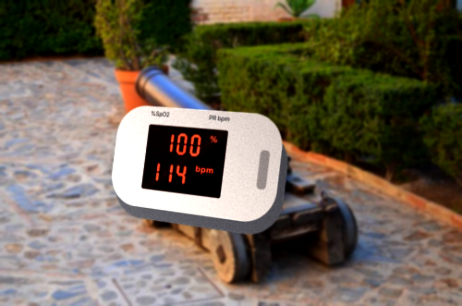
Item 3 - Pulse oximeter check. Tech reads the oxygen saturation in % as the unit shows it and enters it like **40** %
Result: **100** %
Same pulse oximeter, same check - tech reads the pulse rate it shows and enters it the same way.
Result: **114** bpm
